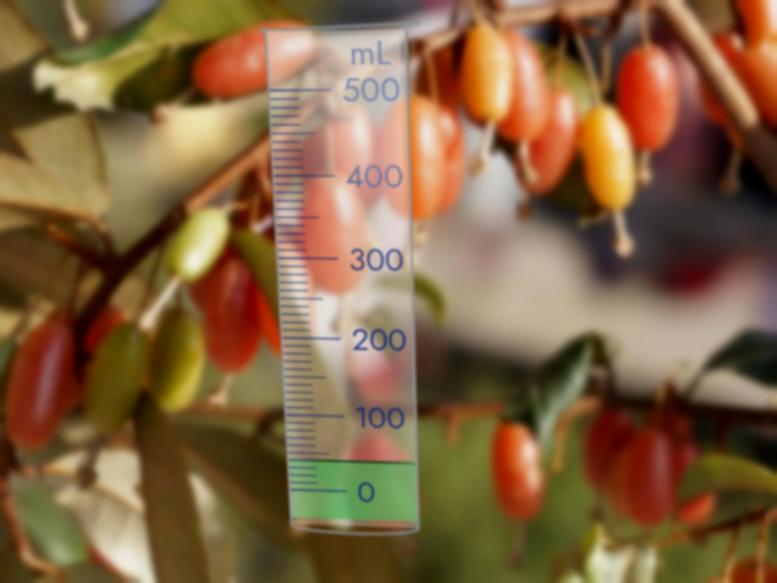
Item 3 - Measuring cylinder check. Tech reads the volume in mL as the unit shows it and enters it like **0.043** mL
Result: **40** mL
